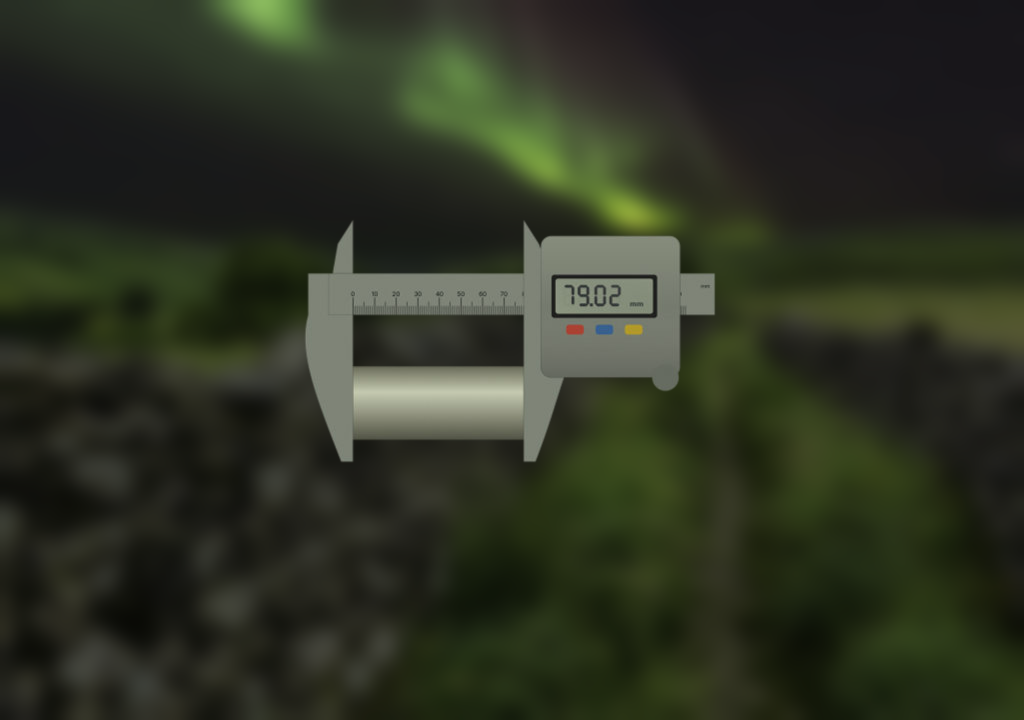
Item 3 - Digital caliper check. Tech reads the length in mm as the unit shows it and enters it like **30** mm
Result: **79.02** mm
